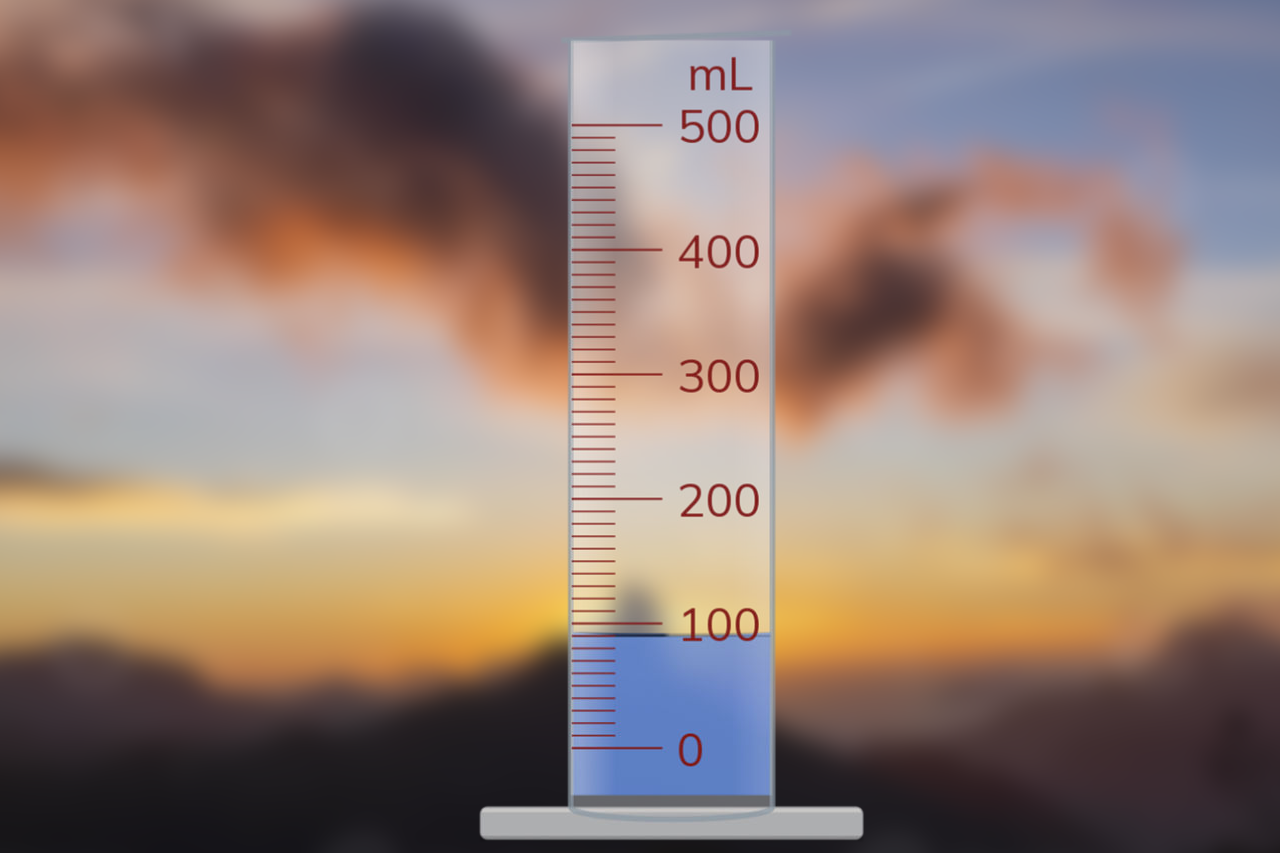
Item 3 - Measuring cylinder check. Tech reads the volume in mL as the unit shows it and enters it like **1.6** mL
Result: **90** mL
